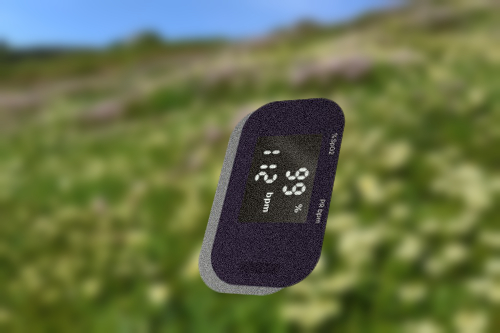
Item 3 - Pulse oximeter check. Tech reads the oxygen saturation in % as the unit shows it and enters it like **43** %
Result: **99** %
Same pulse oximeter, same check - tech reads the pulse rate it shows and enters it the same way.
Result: **112** bpm
